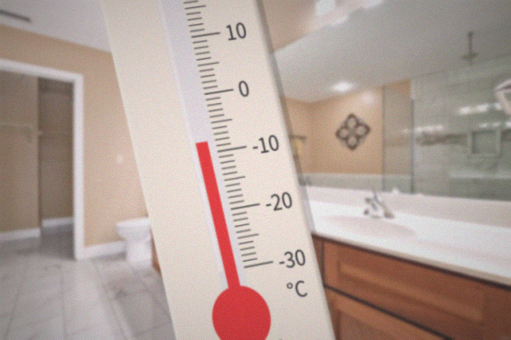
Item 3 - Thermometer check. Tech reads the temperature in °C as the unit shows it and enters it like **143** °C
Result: **-8** °C
